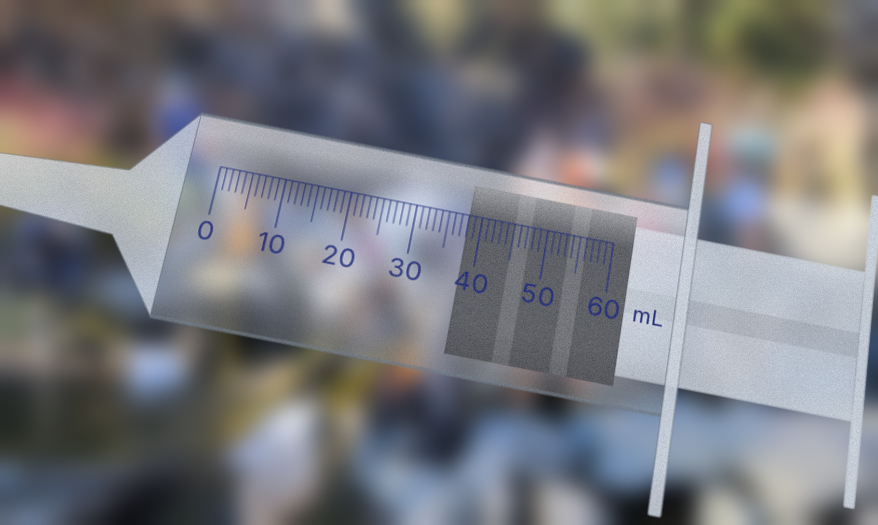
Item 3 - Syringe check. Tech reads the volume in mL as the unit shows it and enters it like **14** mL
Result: **38** mL
